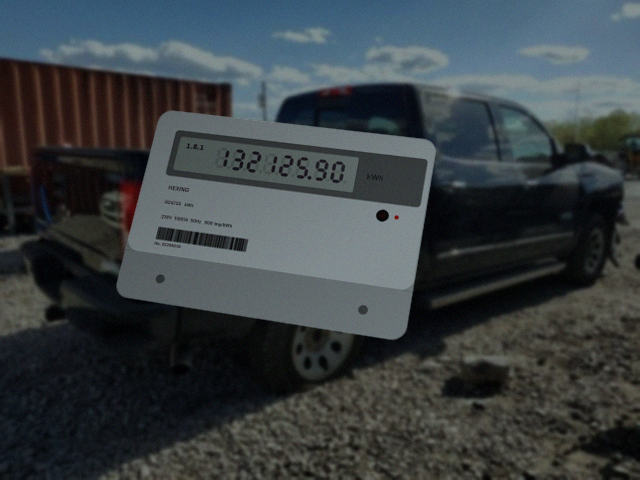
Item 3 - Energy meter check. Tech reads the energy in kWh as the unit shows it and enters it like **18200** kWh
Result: **132125.90** kWh
